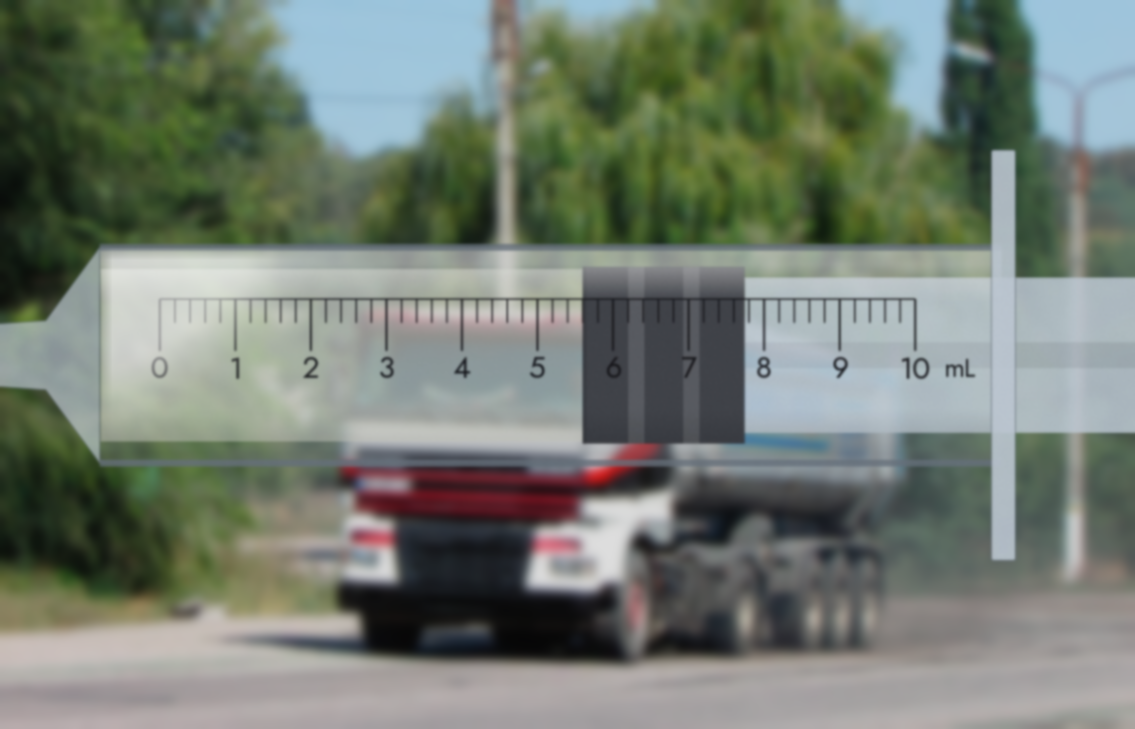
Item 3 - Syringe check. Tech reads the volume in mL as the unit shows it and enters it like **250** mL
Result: **5.6** mL
